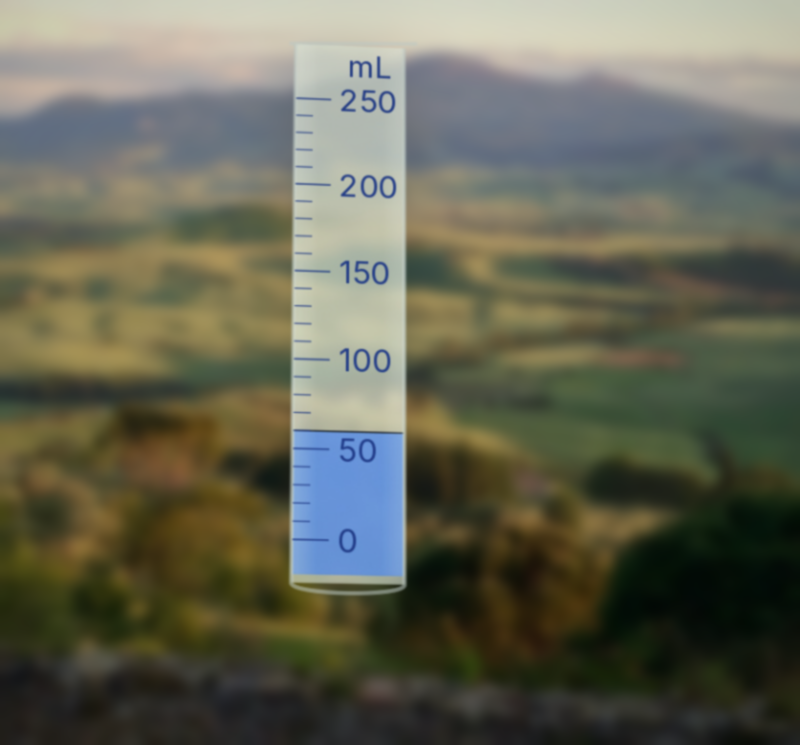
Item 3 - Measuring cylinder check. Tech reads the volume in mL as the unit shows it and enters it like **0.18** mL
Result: **60** mL
